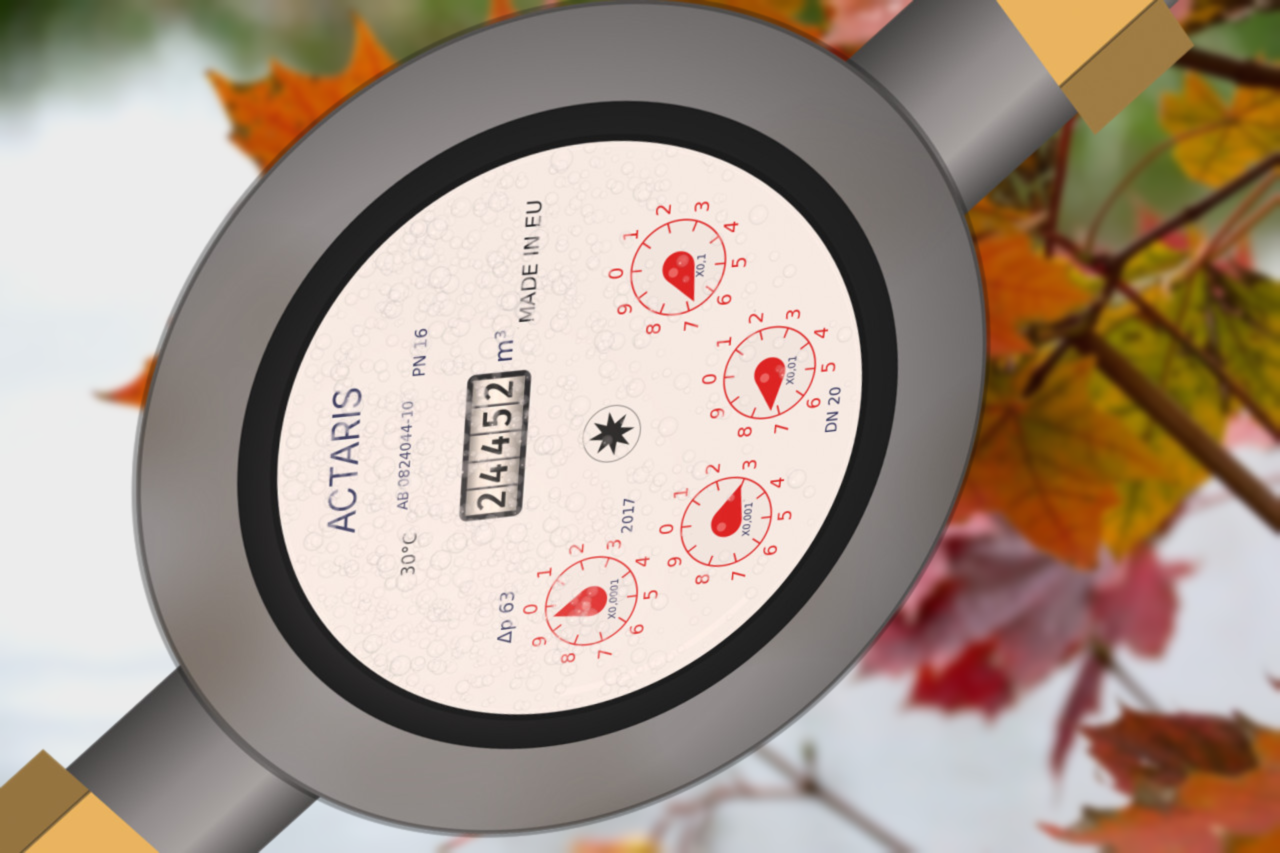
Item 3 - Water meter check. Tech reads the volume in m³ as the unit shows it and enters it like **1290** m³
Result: **24452.6729** m³
